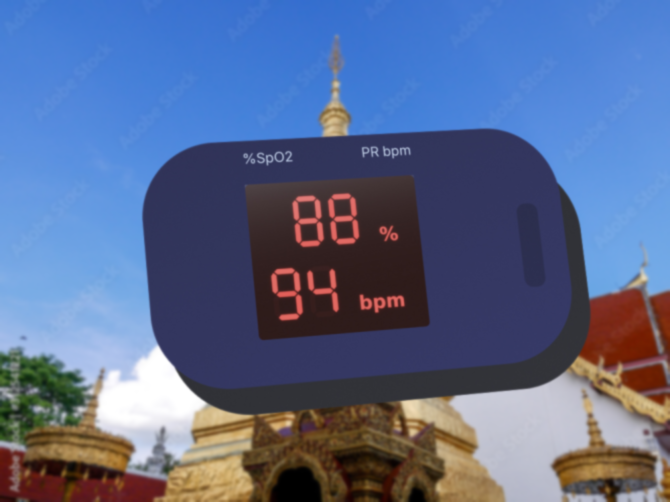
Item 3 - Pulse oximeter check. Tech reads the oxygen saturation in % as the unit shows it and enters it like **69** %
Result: **88** %
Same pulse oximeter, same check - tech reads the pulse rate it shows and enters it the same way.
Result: **94** bpm
